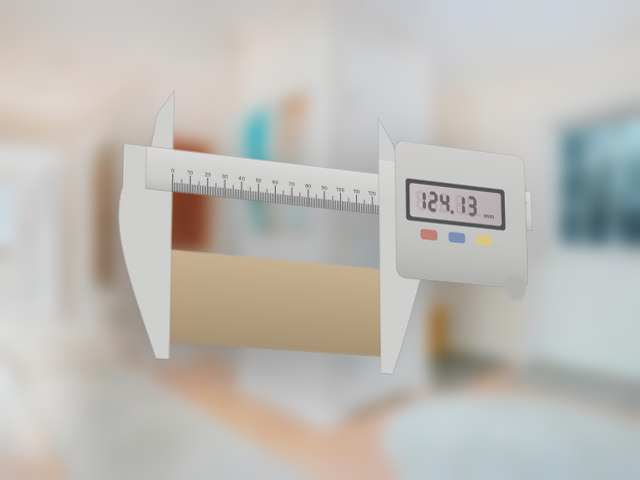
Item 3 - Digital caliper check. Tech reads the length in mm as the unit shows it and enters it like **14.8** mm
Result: **124.13** mm
